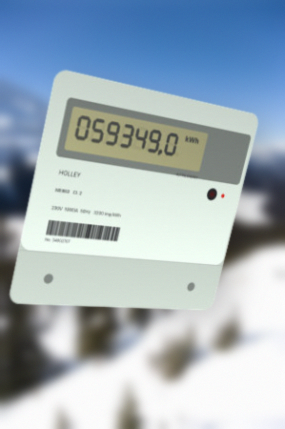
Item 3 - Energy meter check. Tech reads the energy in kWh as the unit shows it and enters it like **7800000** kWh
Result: **59349.0** kWh
